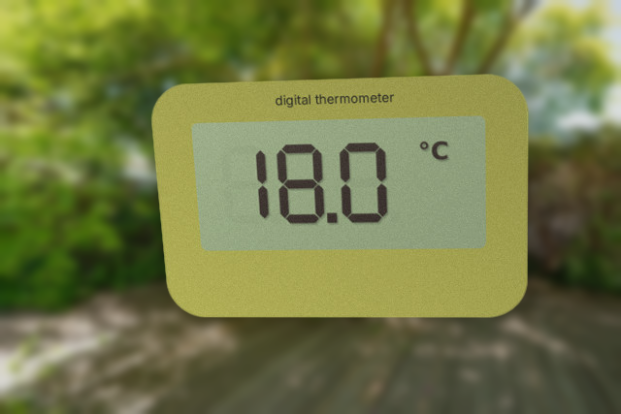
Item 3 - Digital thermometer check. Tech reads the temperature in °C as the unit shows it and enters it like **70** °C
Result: **18.0** °C
